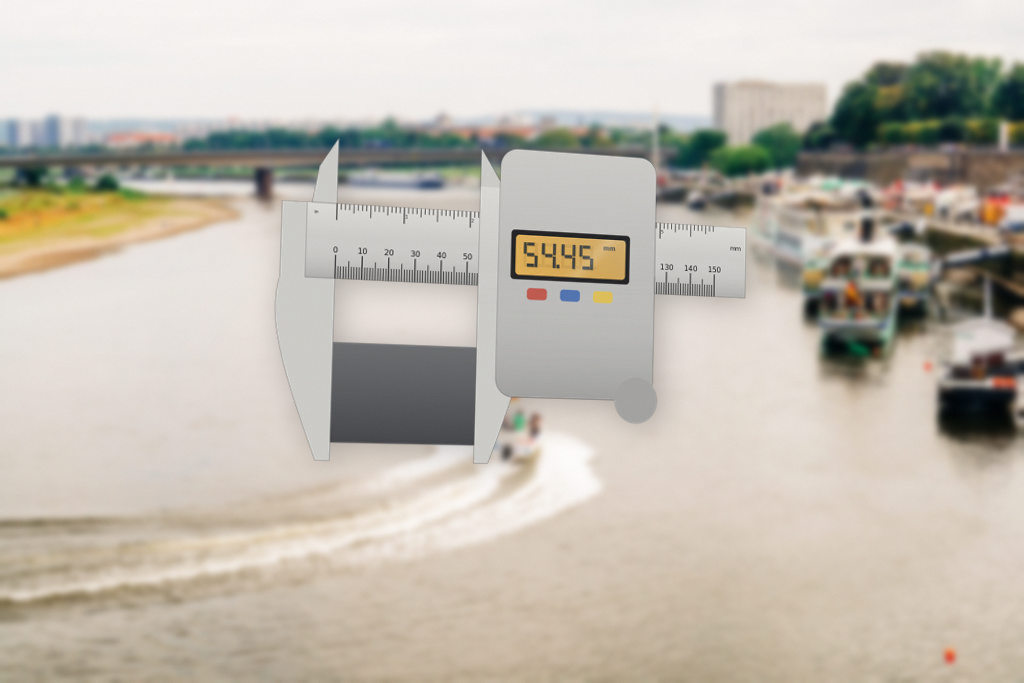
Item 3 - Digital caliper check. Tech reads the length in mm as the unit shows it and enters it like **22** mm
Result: **54.45** mm
